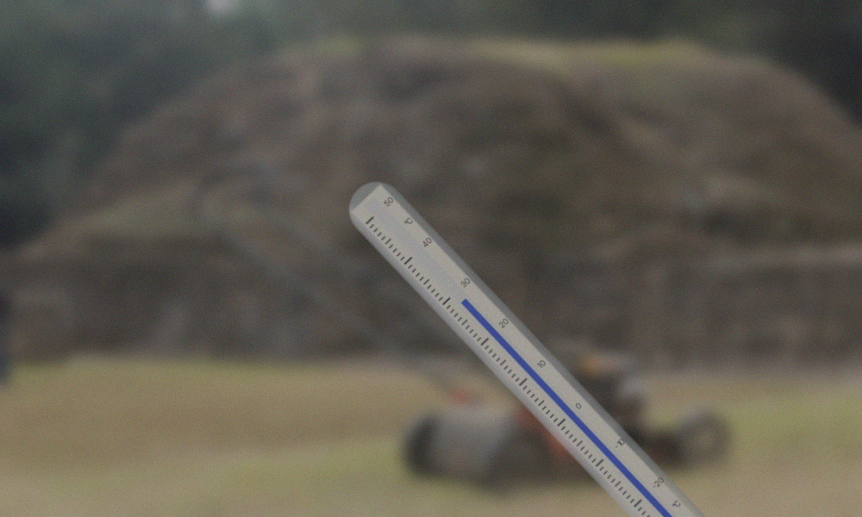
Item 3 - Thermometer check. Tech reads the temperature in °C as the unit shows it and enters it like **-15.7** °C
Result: **28** °C
